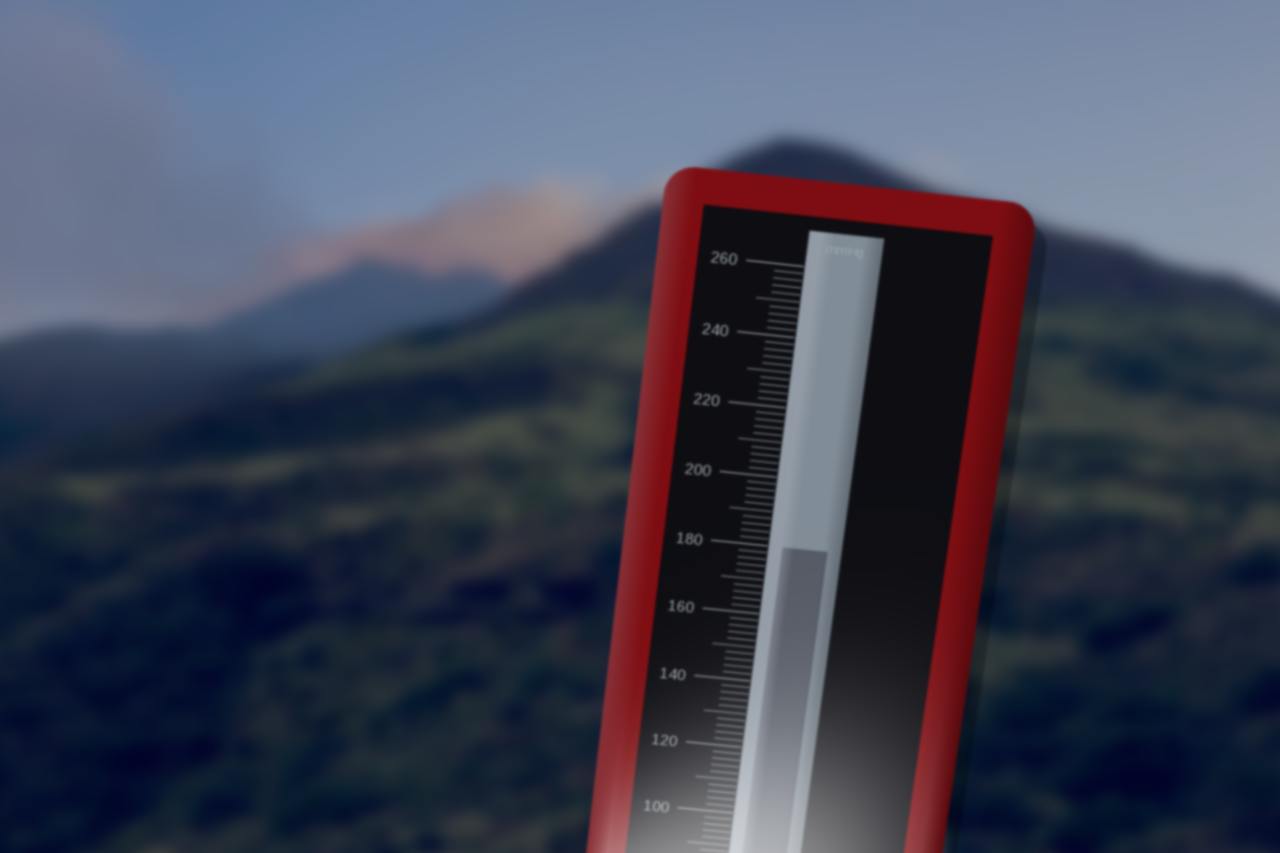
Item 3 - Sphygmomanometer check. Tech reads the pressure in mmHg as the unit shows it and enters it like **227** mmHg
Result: **180** mmHg
